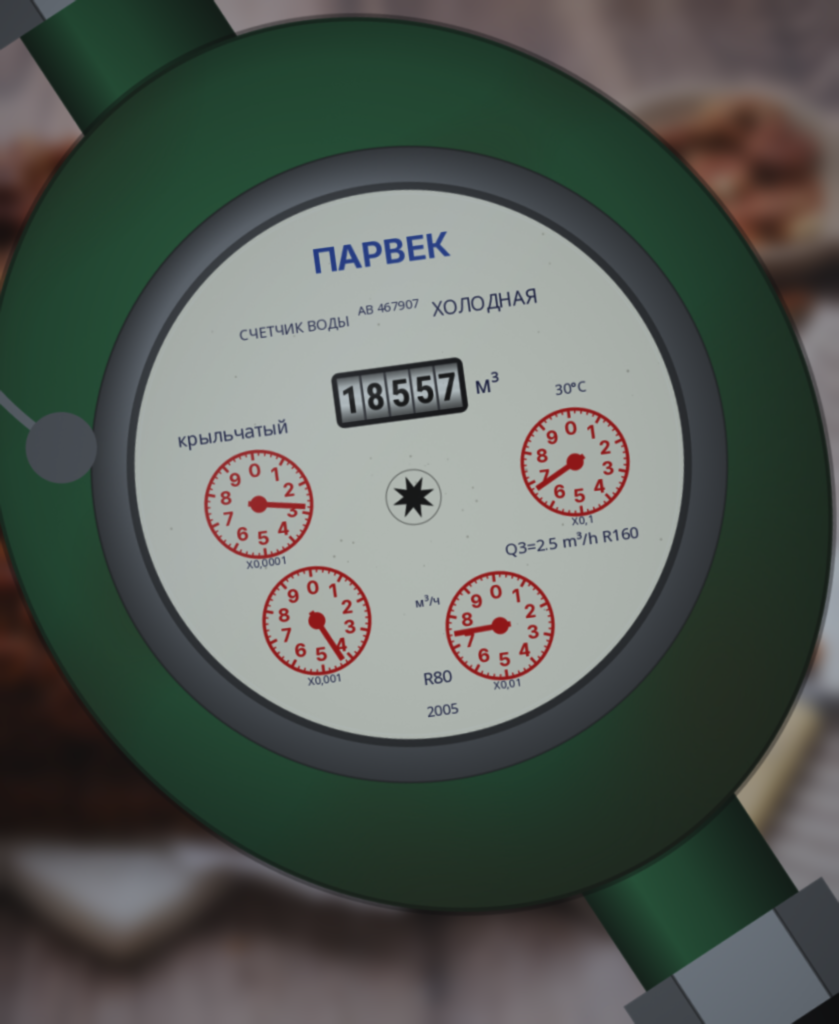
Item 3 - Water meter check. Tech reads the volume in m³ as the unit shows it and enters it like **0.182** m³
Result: **18557.6742** m³
